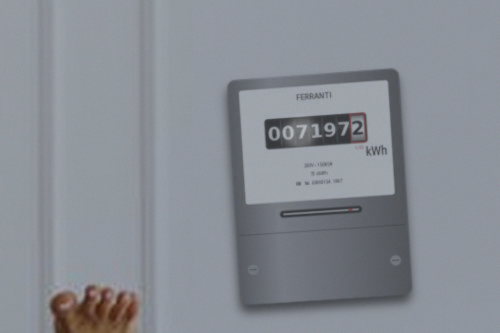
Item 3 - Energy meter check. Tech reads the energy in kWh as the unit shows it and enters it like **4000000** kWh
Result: **7197.2** kWh
